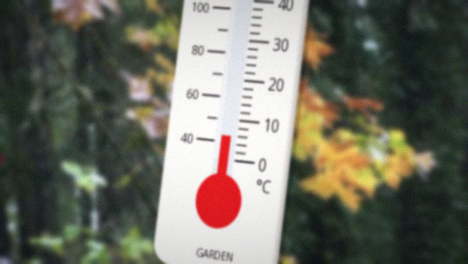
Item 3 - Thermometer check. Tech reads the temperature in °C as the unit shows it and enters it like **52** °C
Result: **6** °C
